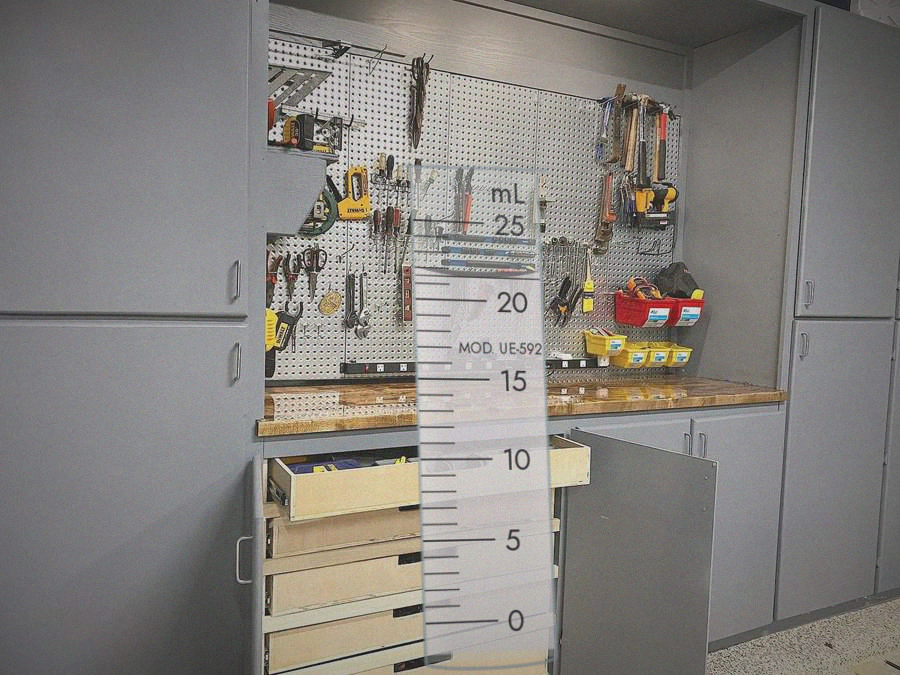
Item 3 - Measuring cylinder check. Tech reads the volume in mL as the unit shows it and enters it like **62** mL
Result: **21.5** mL
